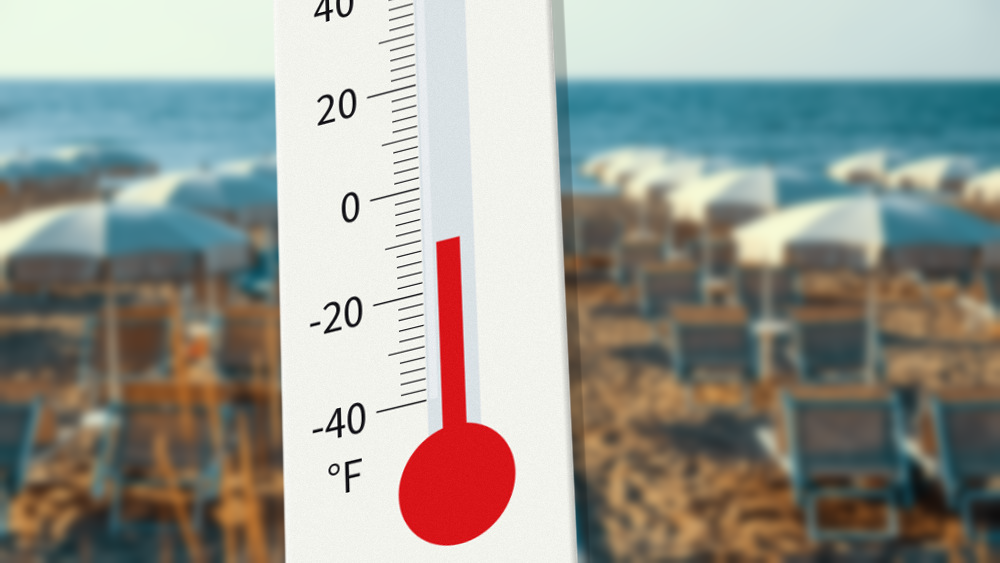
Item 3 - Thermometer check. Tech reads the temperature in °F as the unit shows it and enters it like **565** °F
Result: **-11** °F
